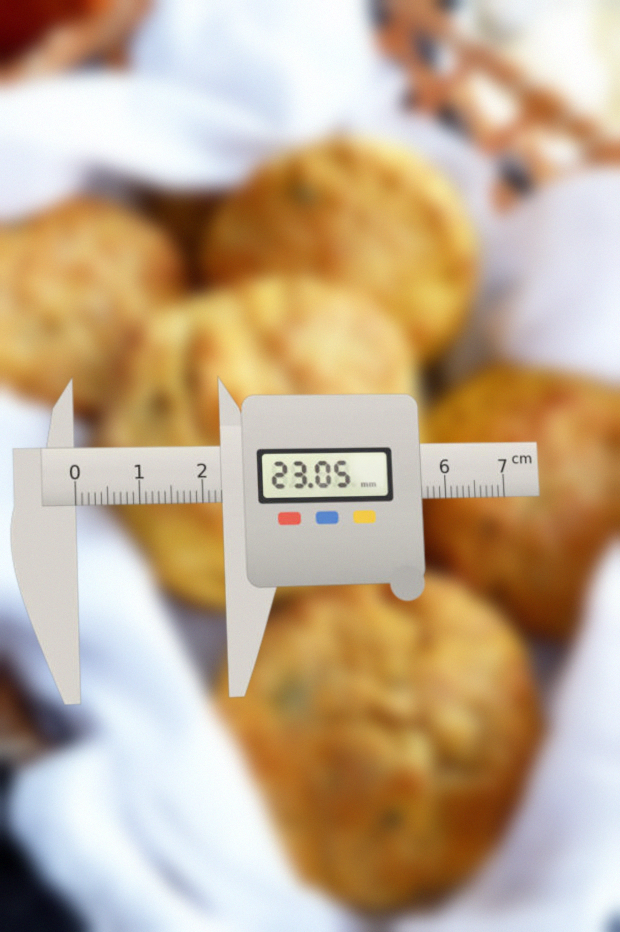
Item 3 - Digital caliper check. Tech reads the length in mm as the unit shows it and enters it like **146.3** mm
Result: **23.05** mm
